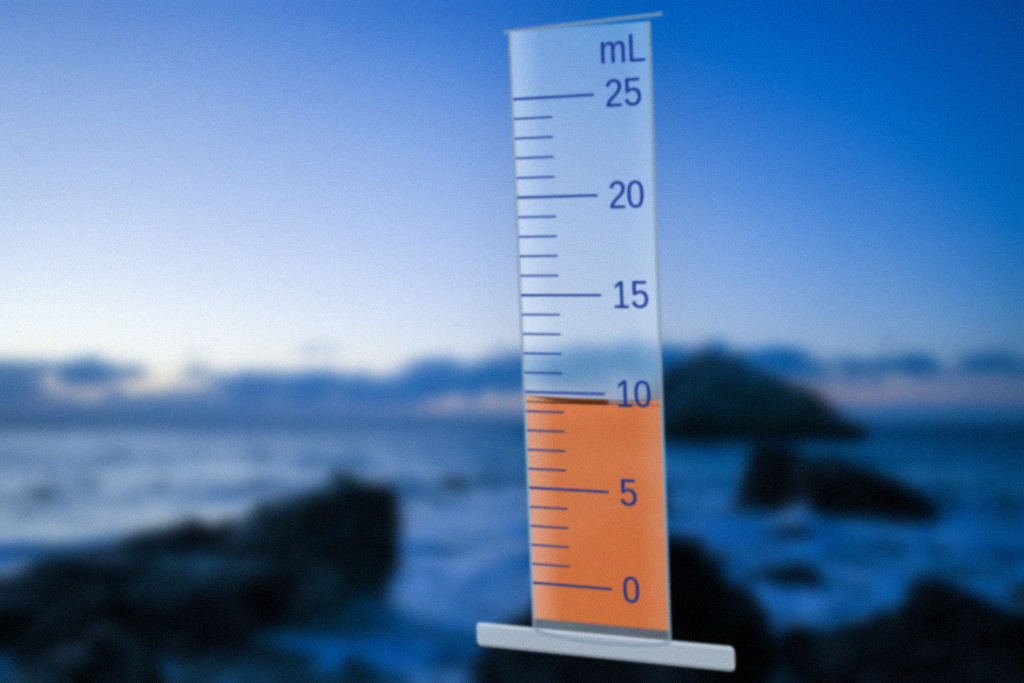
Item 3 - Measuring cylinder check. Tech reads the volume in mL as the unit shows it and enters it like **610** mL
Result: **9.5** mL
